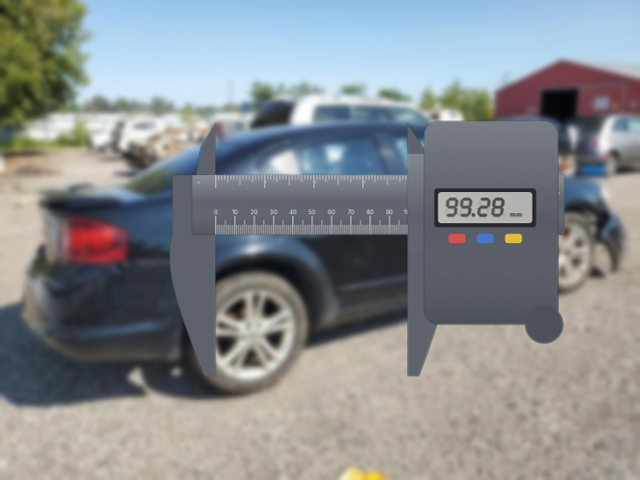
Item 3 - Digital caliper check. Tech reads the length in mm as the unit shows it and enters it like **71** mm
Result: **99.28** mm
